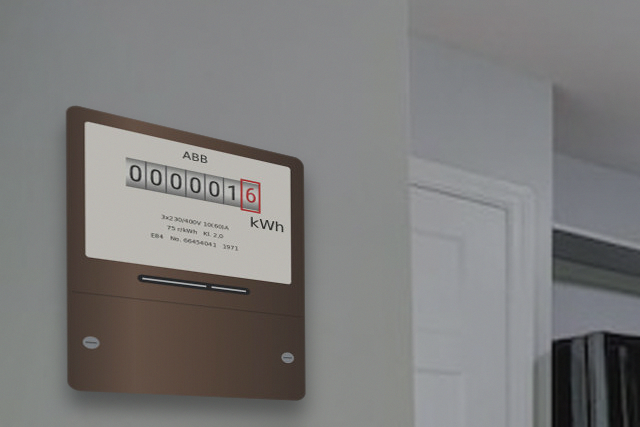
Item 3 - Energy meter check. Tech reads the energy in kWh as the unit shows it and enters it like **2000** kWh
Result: **1.6** kWh
